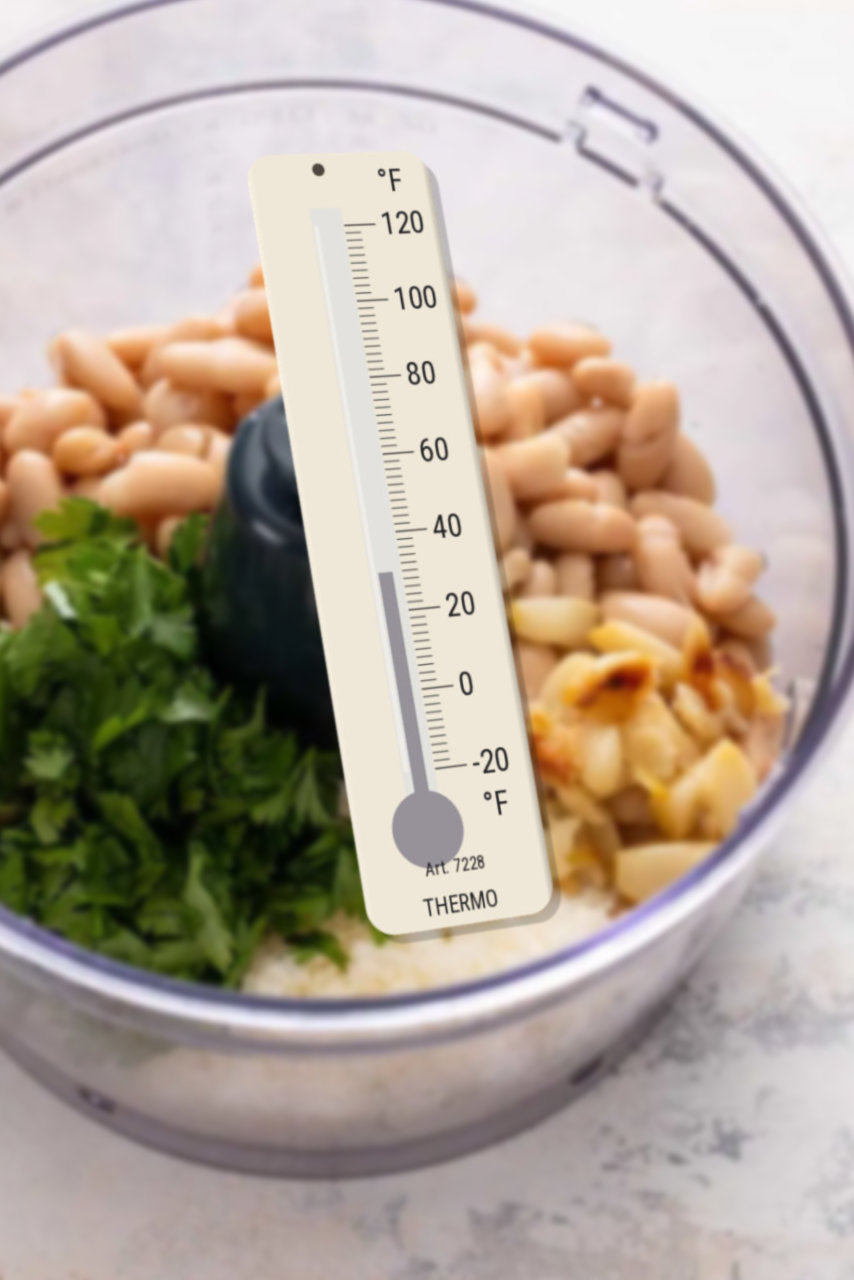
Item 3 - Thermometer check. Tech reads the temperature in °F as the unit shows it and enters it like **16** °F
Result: **30** °F
